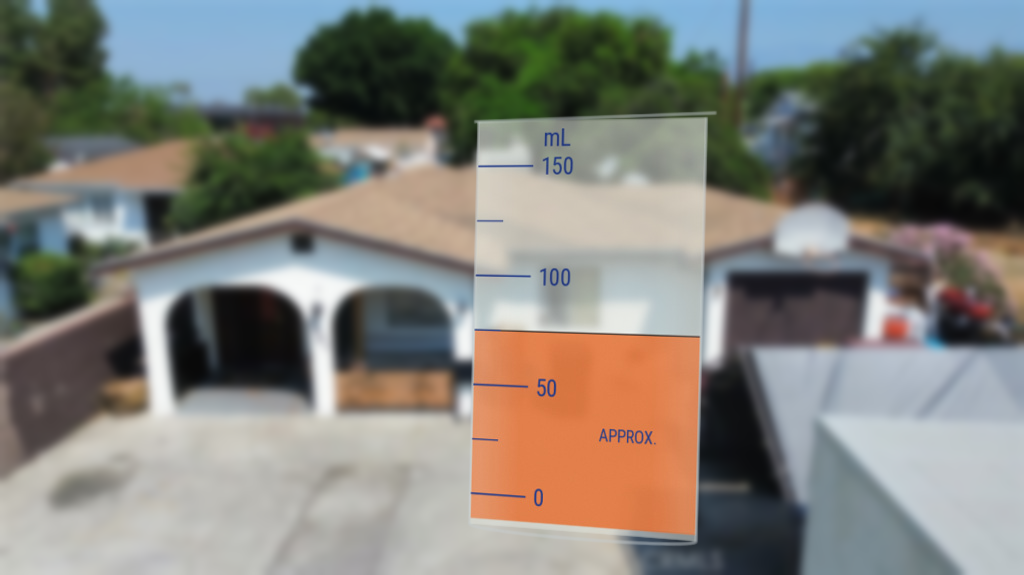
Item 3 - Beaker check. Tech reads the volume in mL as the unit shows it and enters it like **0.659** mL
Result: **75** mL
